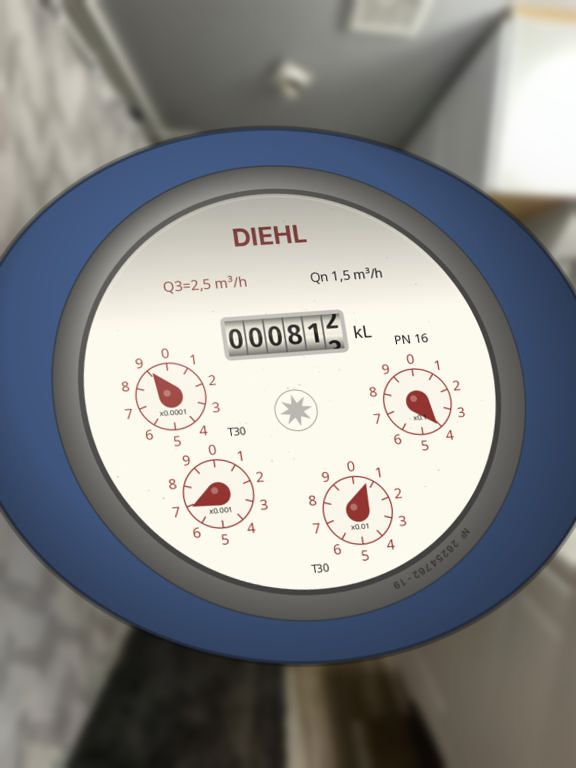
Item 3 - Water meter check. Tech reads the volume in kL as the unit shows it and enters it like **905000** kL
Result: **812.4069** kL
